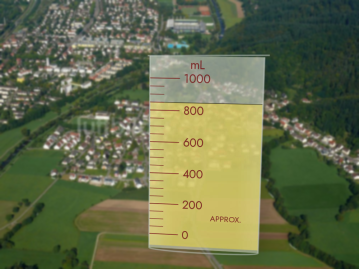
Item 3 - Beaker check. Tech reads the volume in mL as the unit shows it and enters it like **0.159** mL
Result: **850** mL
